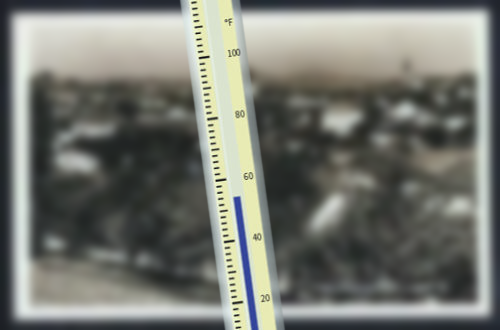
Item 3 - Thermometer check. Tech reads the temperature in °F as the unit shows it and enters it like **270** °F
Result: **54** °F
